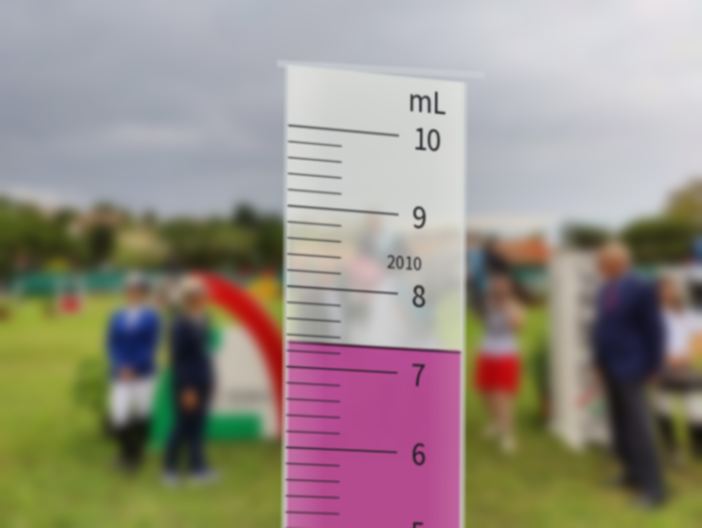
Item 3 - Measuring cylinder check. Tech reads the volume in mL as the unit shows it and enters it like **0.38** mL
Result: **7.3** mL
